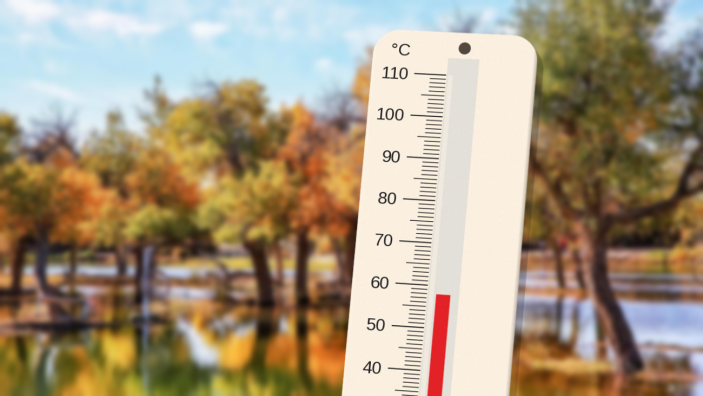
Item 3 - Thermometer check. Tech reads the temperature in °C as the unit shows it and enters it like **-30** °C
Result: **58** °C
